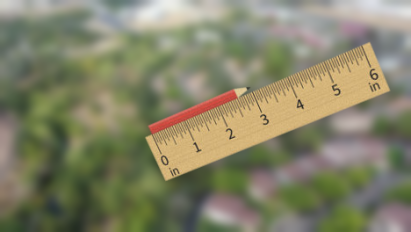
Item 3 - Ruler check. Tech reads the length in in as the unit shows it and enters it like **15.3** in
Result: **3** in
